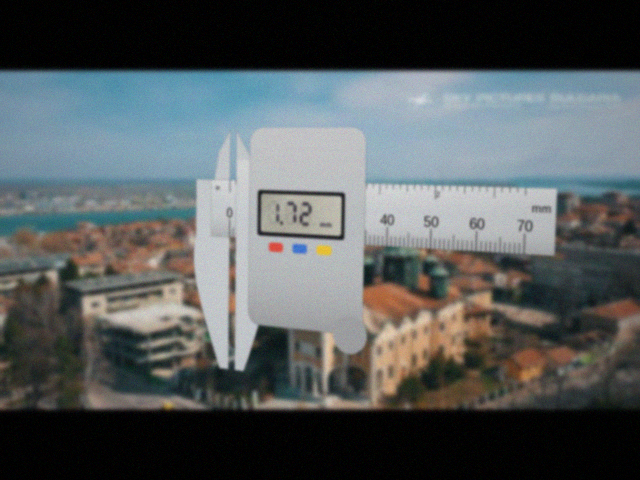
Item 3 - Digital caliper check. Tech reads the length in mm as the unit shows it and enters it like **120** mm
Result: **1.72** mm
